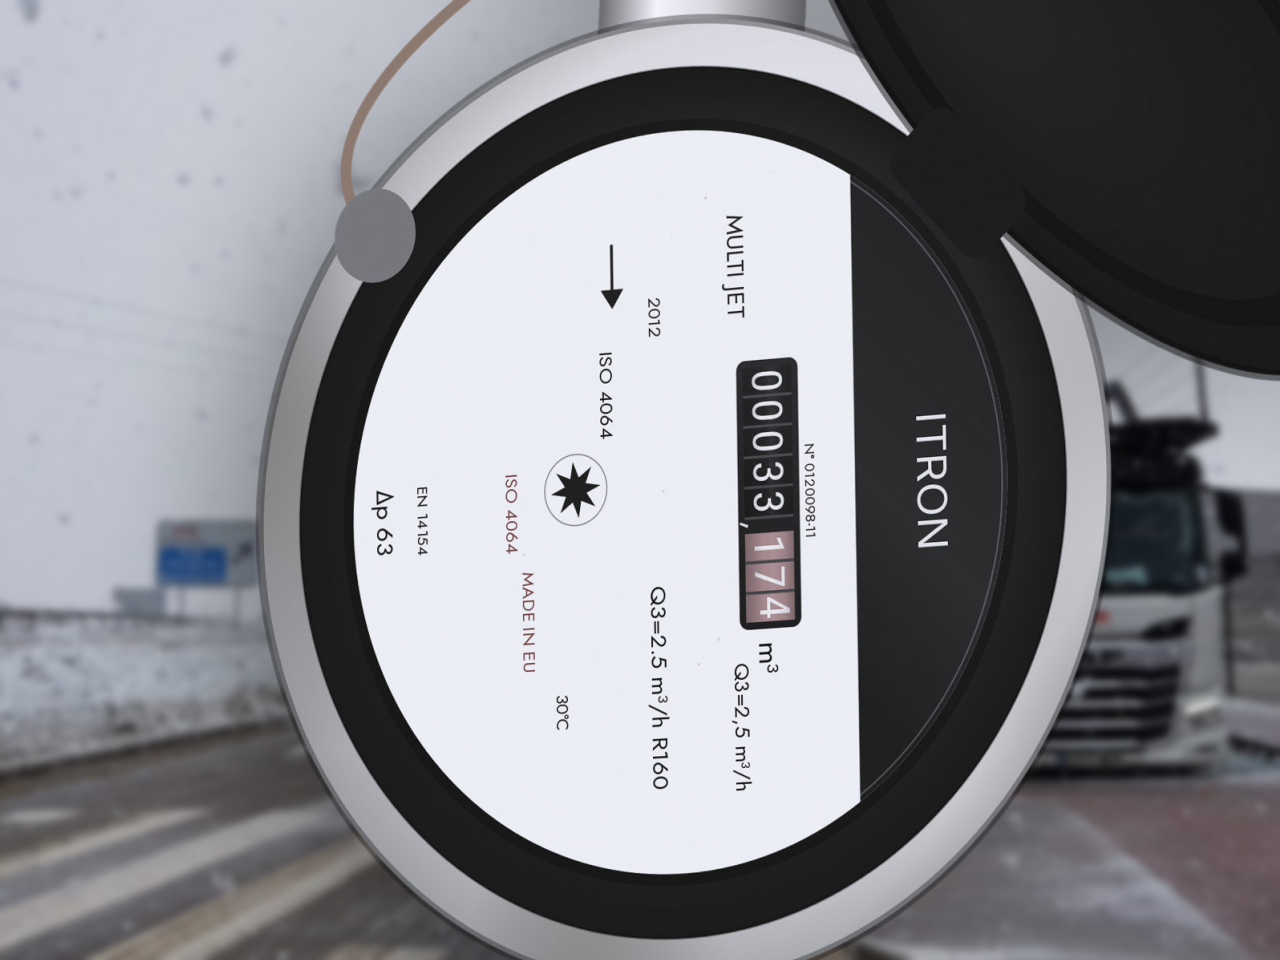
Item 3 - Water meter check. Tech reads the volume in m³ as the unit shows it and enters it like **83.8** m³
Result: **33.174** m³
